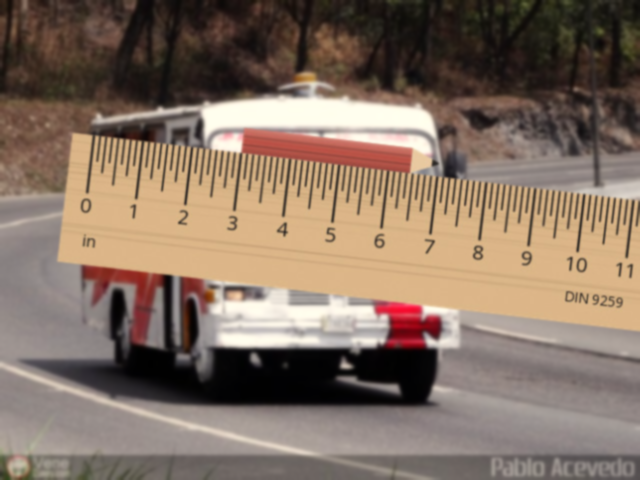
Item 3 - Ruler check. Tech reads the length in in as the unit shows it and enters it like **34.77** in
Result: **4** in
